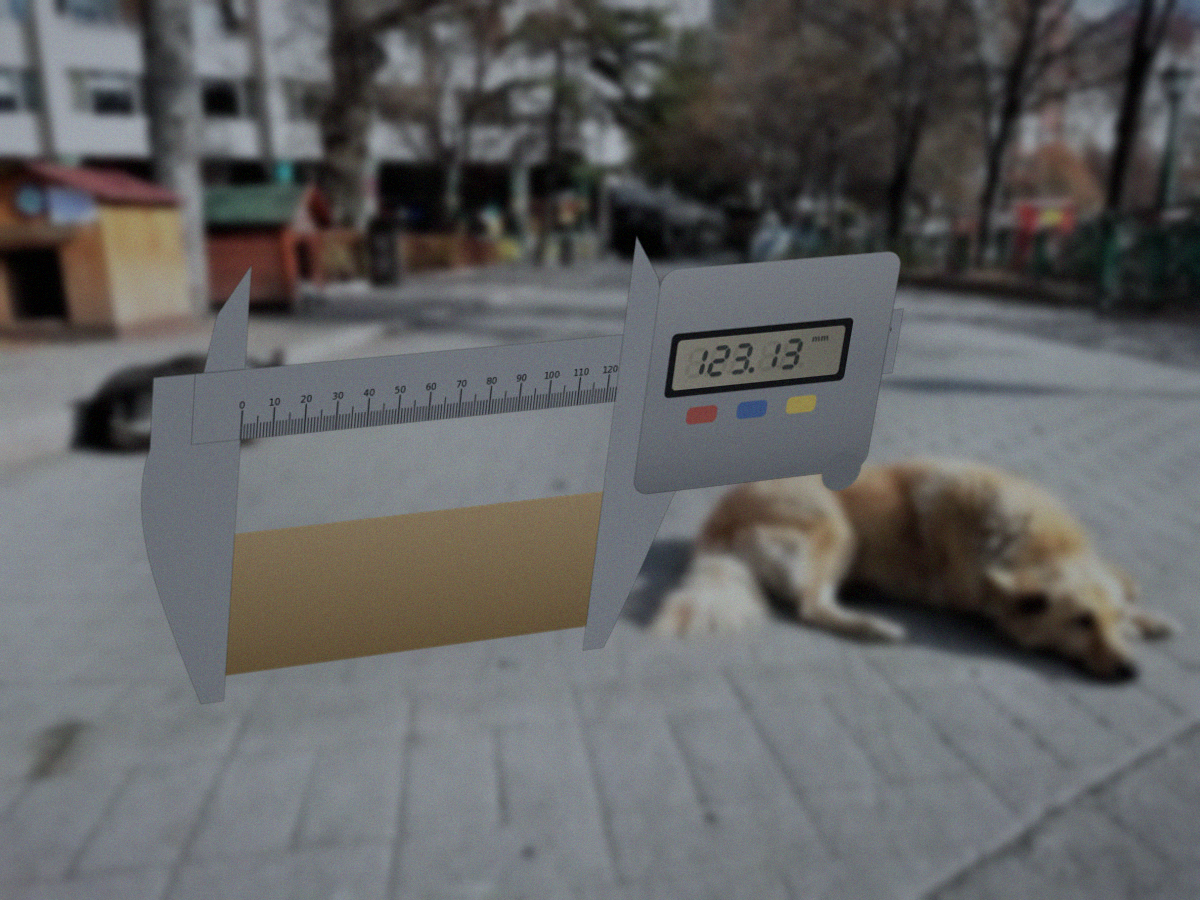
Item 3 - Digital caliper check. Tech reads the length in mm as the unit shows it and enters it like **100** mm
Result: **123.13** mm
